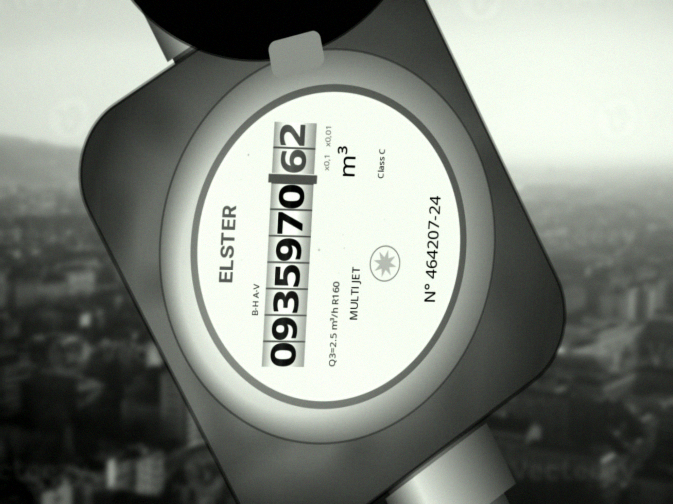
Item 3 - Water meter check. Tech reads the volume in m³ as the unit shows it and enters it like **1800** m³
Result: **935970.62** m³
